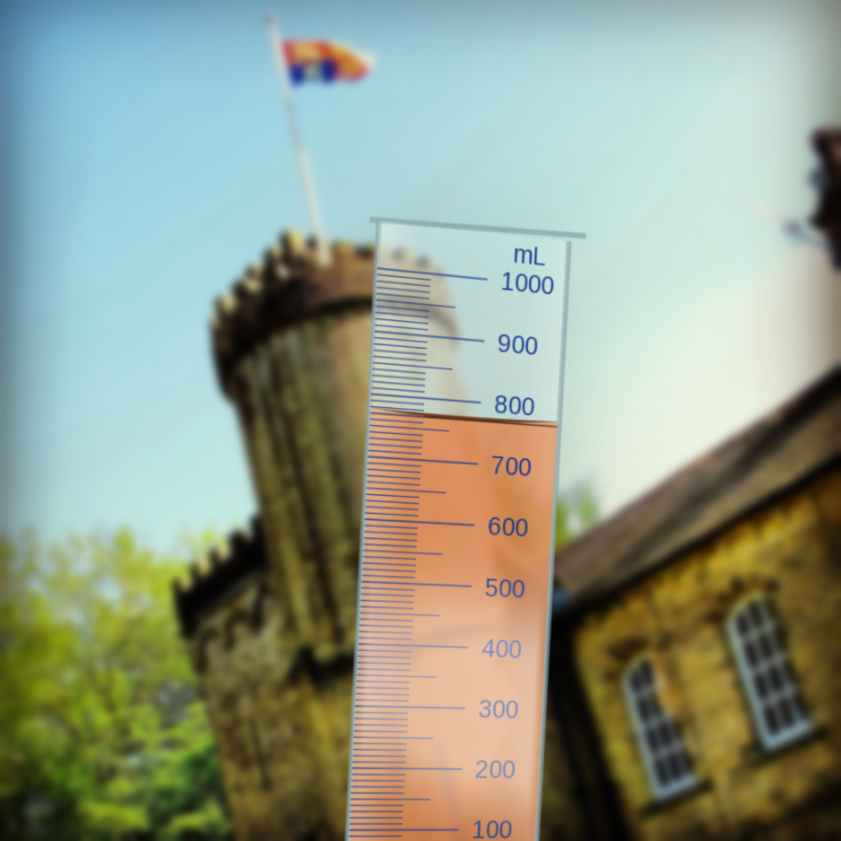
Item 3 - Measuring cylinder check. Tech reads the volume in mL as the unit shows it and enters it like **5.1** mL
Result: **770** mL
